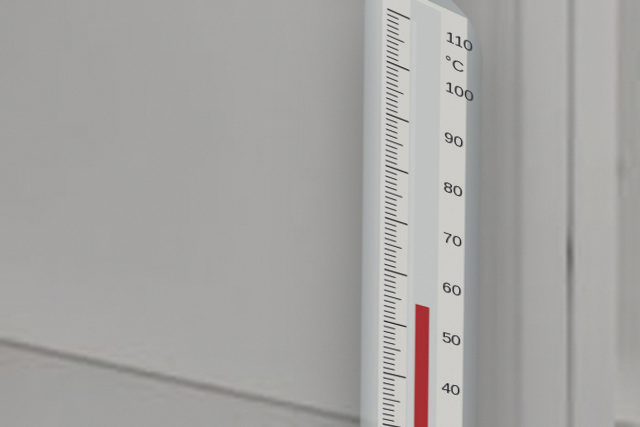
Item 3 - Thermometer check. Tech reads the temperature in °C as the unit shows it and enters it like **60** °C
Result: **55** °C
